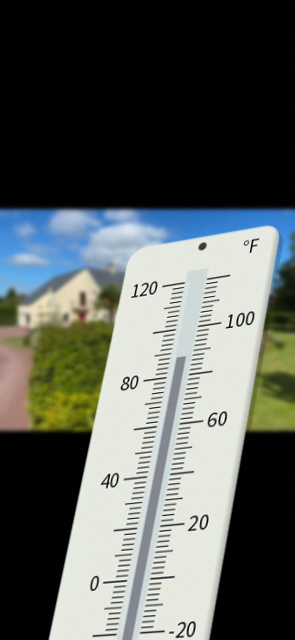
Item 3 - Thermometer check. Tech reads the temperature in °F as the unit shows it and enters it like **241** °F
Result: **88** °F
